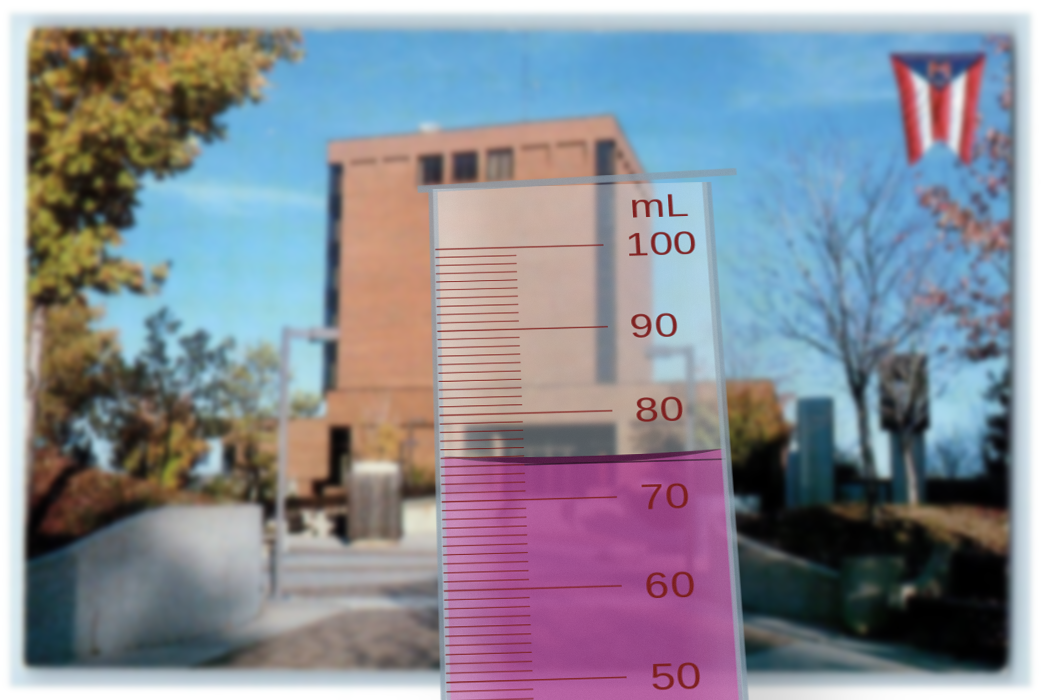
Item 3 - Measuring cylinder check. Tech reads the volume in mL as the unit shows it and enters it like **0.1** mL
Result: **74** mL
